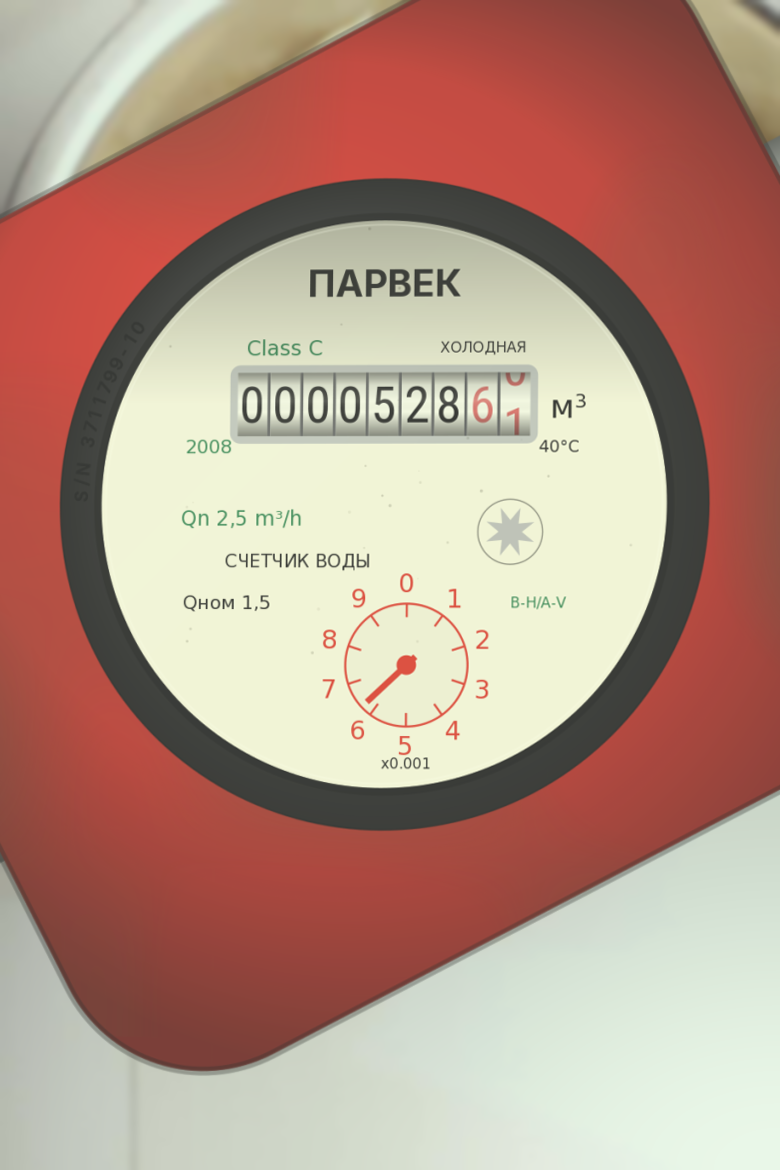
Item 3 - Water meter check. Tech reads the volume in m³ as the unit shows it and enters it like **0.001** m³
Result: **528.606** m³
